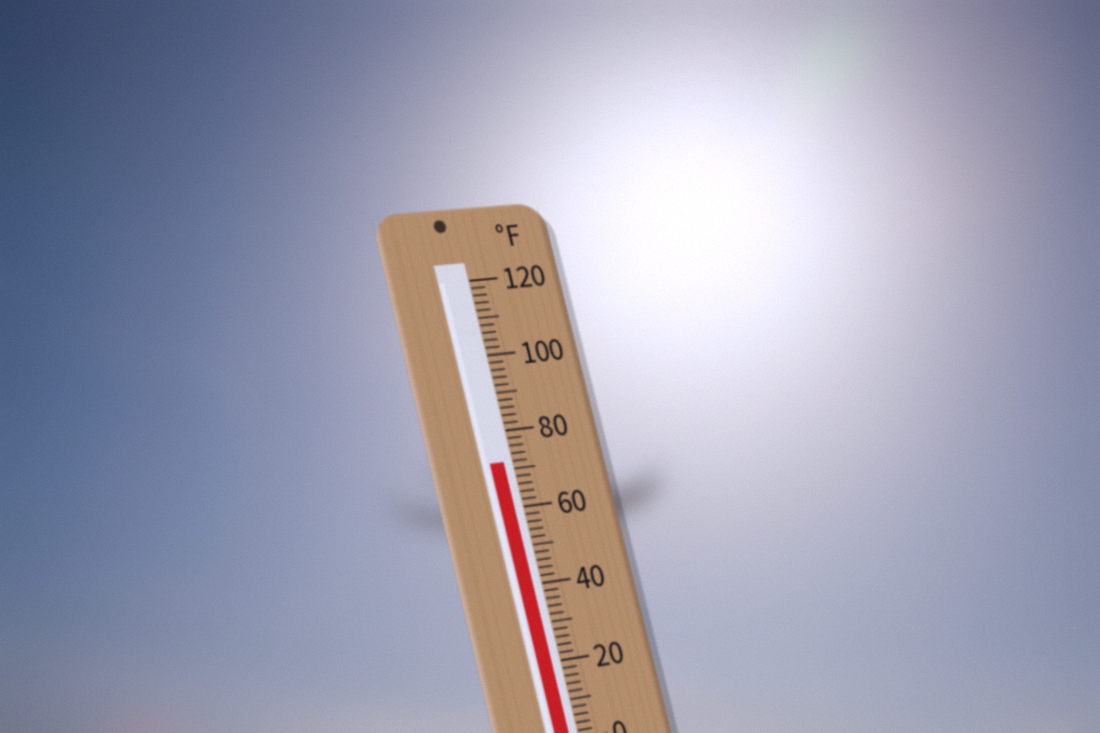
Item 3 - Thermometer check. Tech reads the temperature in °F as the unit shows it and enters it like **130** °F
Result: **72** °F
